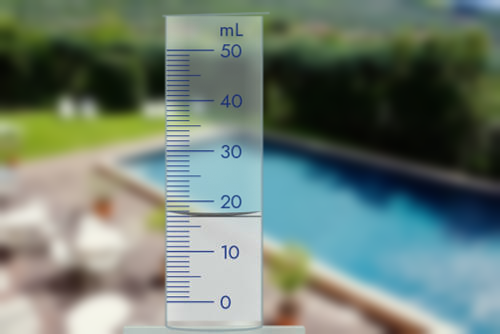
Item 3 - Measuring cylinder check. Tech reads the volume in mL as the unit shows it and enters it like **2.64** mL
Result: **17** mL
